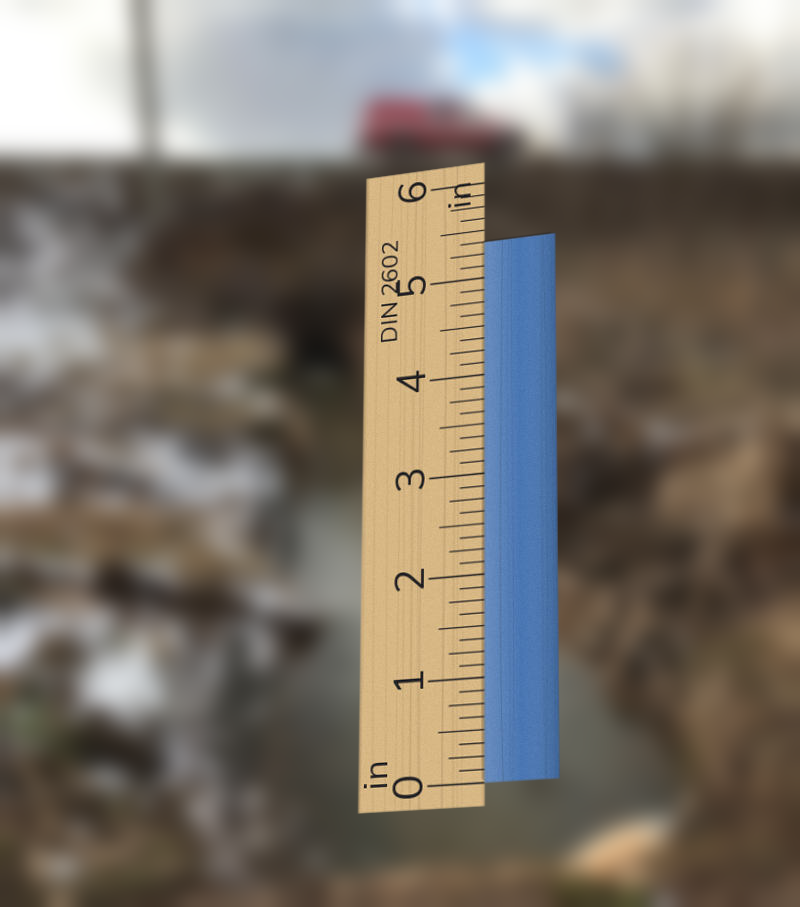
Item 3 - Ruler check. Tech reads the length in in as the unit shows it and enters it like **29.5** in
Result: **5.375** in
